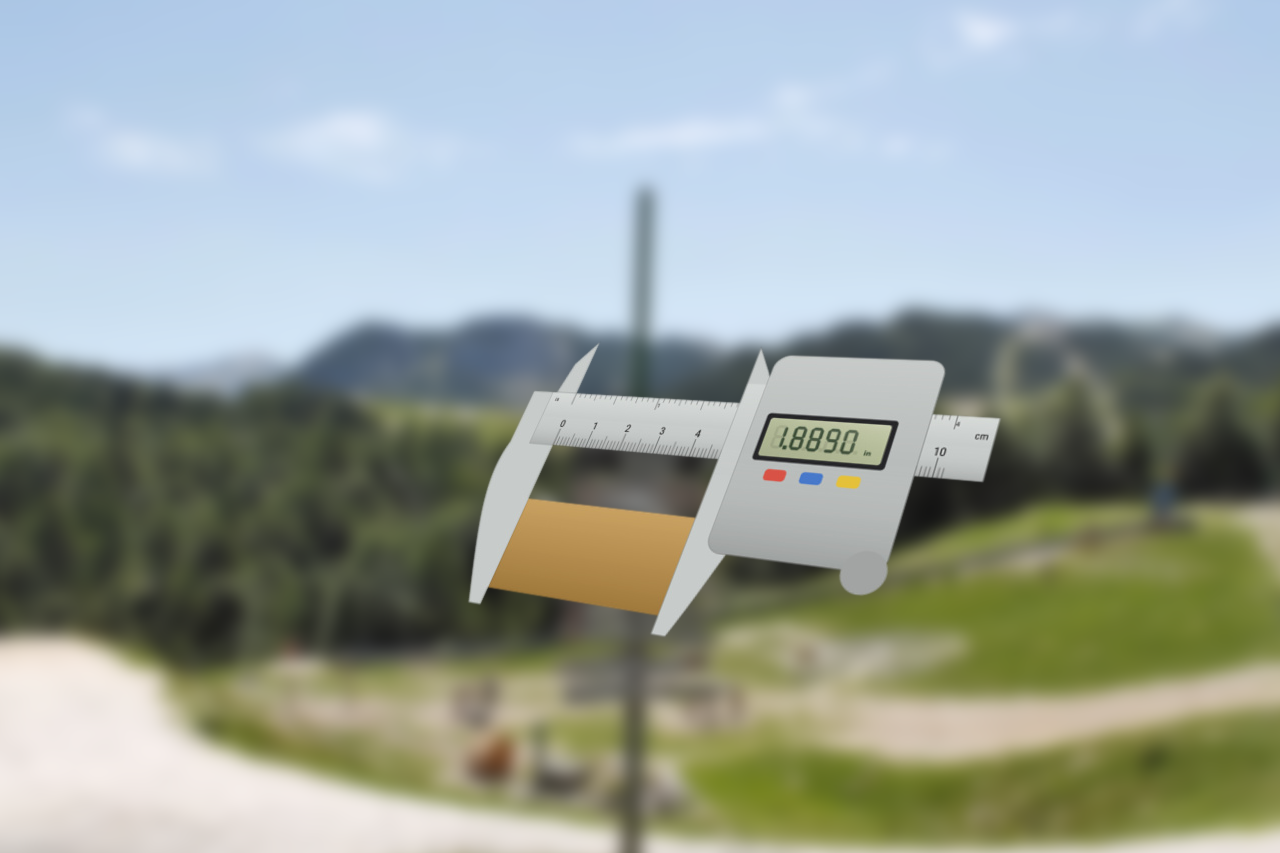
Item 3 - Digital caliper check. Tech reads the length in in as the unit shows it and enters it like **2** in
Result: **1.8890** in
